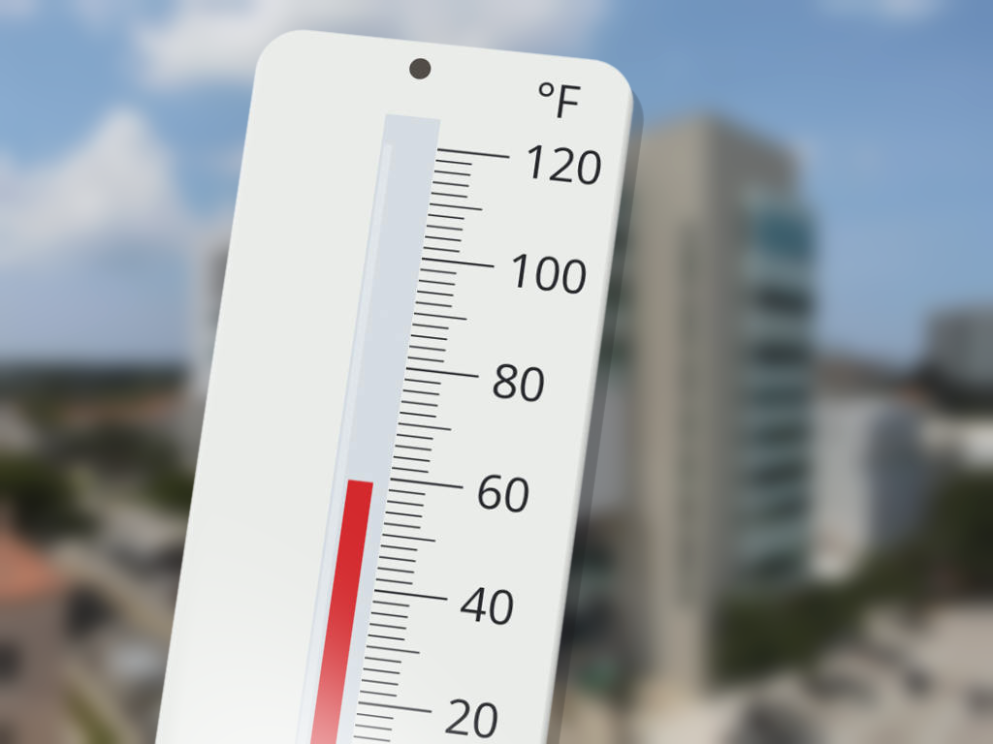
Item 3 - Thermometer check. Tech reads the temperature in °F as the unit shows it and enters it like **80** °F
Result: **59** °F
